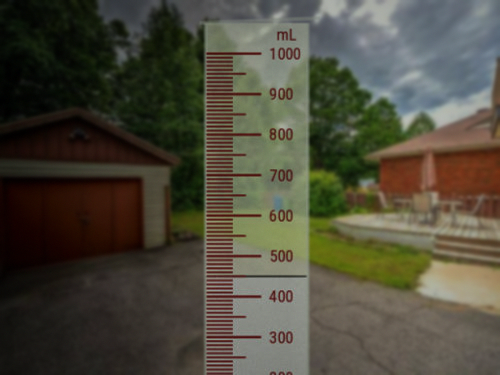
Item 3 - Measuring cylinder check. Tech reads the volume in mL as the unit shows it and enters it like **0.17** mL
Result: **450** mL
